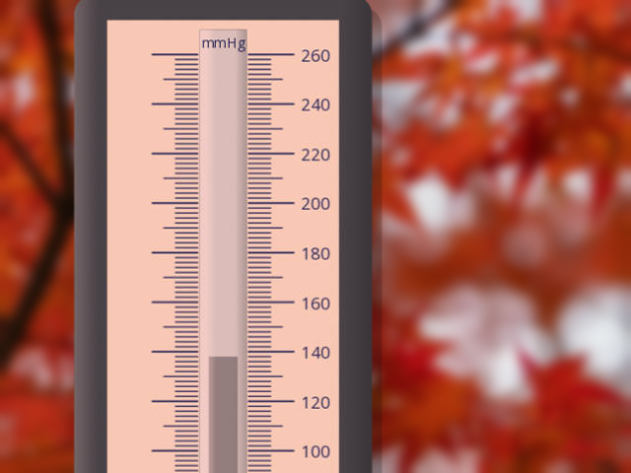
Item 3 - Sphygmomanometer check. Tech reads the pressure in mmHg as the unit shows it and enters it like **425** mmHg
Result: **138** mmHg
